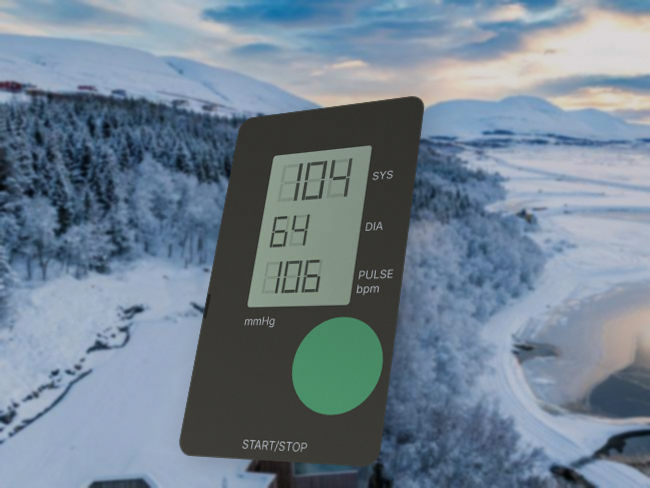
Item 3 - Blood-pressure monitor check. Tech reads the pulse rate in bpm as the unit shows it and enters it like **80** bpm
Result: **106** bpm
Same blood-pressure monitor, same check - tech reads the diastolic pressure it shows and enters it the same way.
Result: **64** mmHg
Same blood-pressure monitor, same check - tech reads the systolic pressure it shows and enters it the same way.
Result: **104** mmHg
